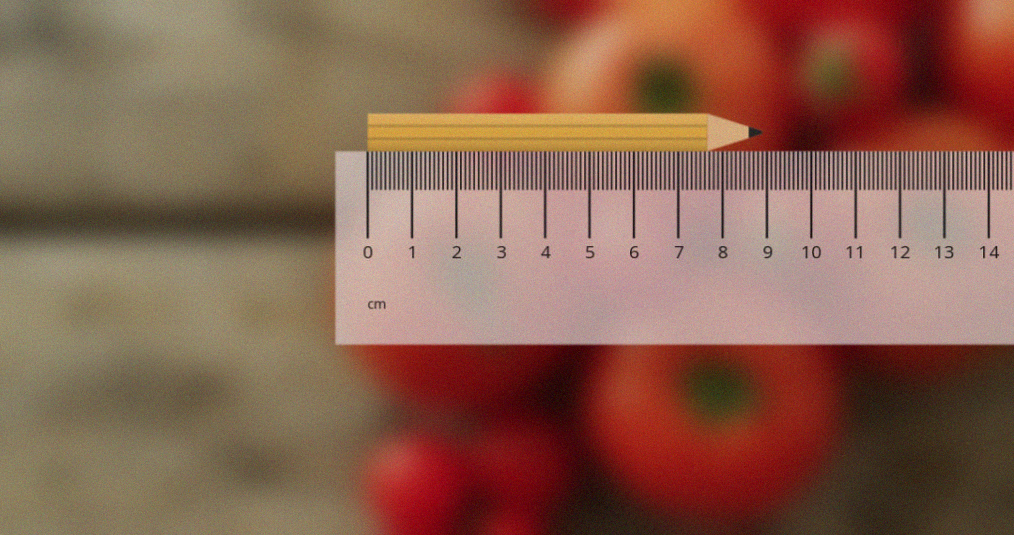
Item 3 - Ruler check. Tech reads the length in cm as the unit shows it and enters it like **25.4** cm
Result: **8.9** cm
